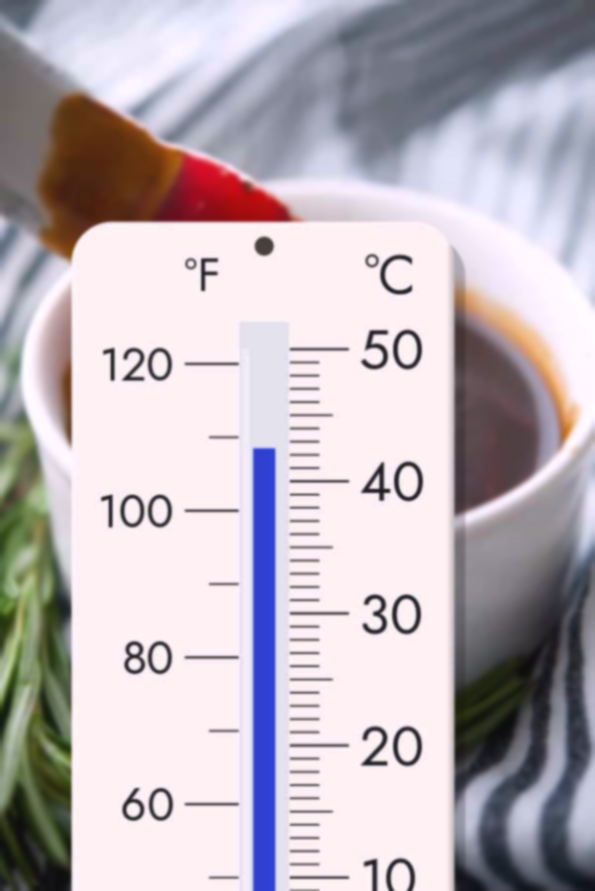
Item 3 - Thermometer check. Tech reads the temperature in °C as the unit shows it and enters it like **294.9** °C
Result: **42.5** °C
